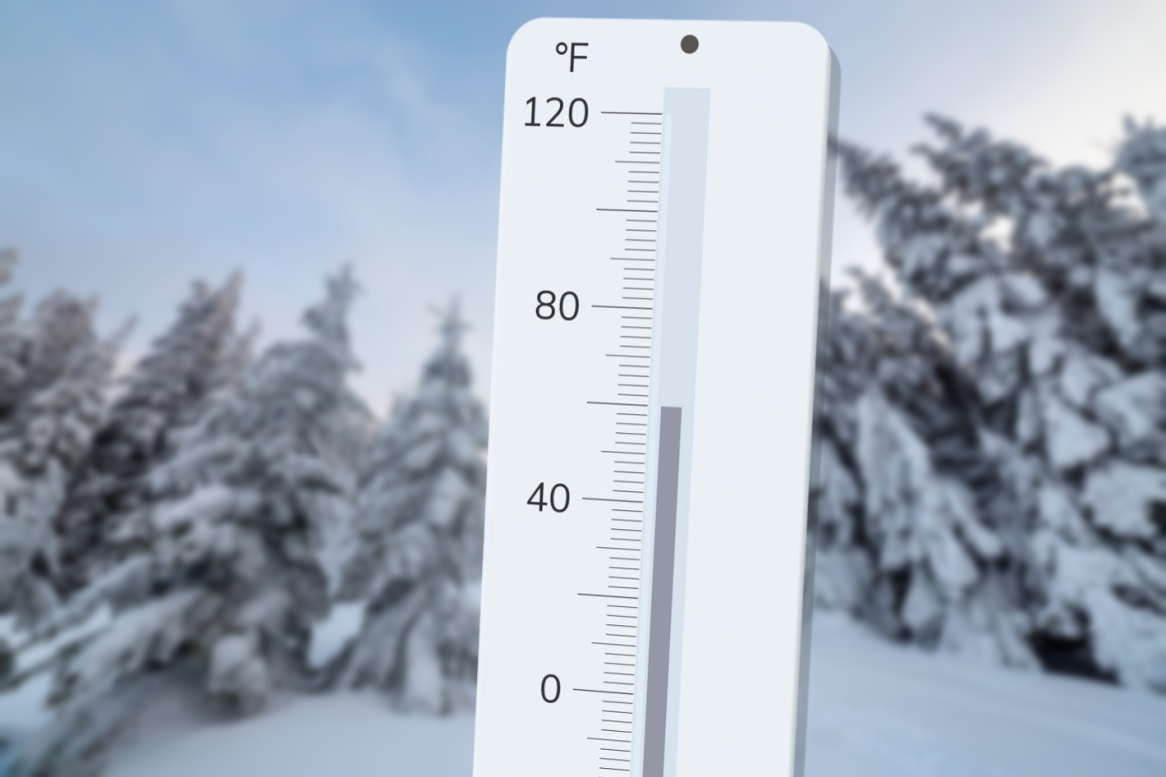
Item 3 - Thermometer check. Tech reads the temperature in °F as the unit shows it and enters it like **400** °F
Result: **60** °F
